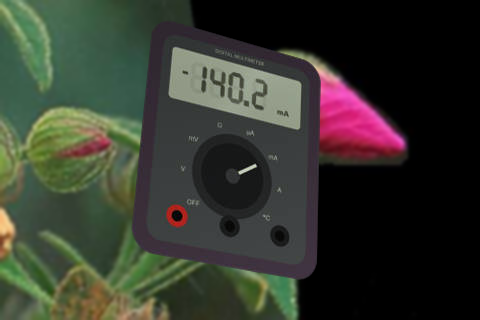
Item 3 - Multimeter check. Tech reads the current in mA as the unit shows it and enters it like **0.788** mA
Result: **-140.2** mA
